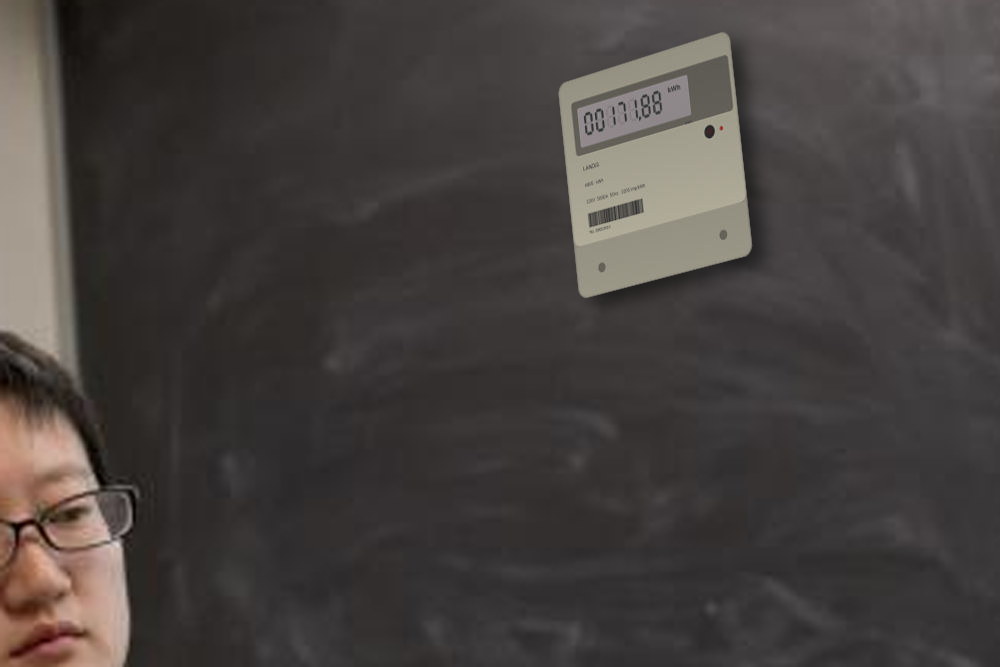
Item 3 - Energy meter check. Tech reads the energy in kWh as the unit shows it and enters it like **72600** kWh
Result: **171.88** kWh
